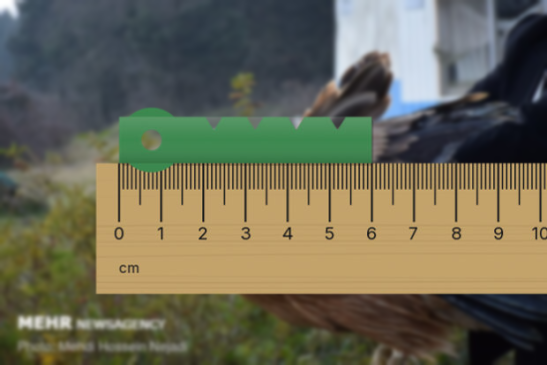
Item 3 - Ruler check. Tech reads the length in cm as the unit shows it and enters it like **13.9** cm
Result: **6** cm
